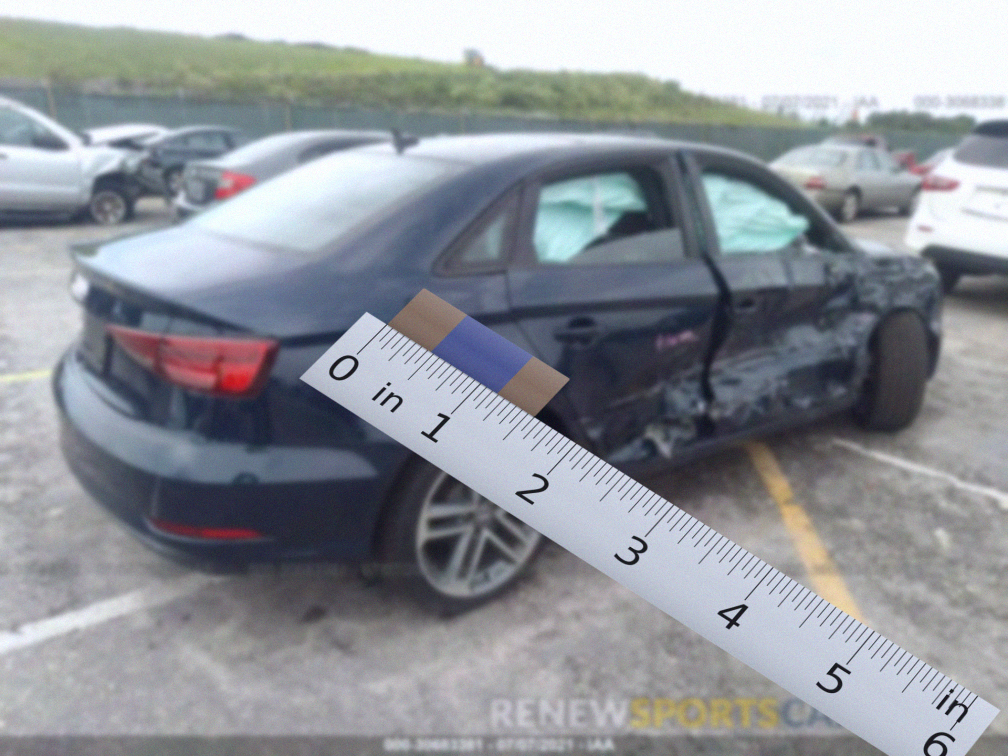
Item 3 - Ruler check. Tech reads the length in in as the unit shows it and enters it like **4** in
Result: **1.5625** in
